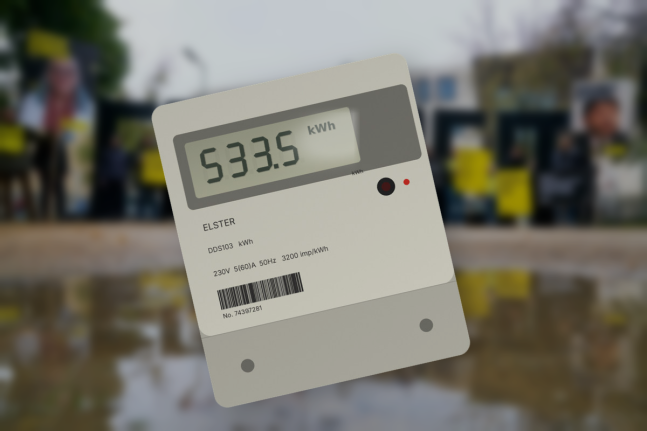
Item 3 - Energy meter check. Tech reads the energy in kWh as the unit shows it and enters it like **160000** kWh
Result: **533.5** kWh
